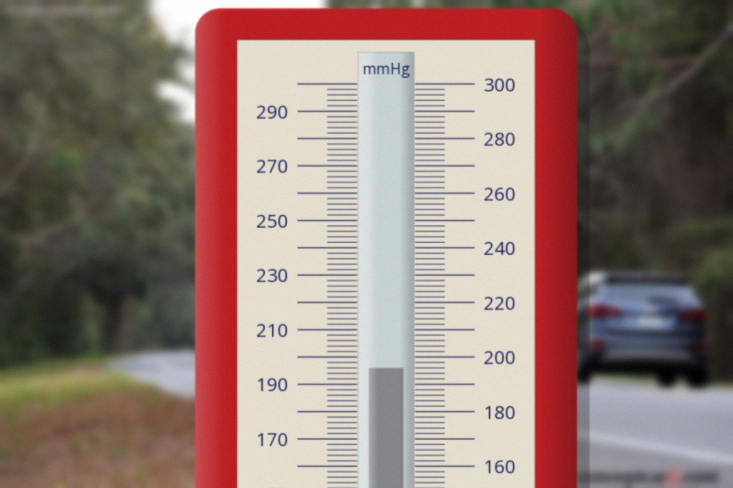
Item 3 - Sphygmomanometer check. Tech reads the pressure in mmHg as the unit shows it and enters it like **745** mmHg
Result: **196** mmHg
